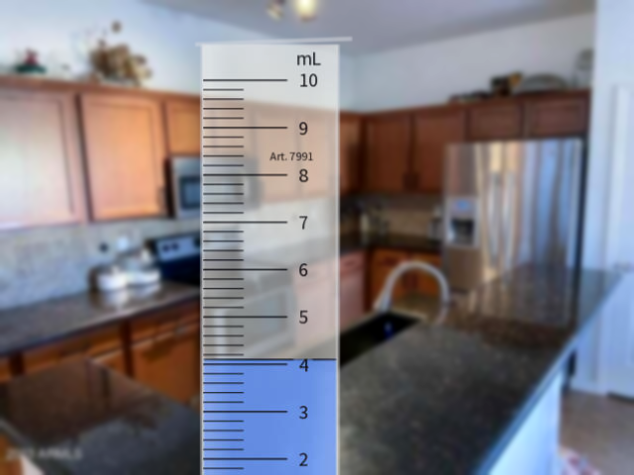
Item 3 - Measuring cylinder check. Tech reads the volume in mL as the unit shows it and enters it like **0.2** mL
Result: **4.1** mL
